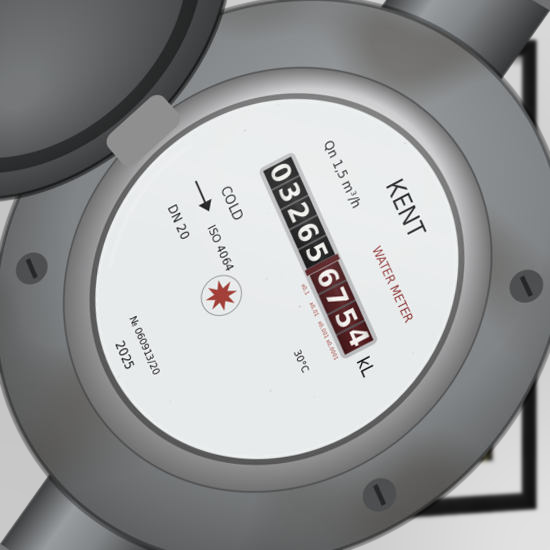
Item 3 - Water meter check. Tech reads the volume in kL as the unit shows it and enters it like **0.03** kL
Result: **3265.6754** kL
